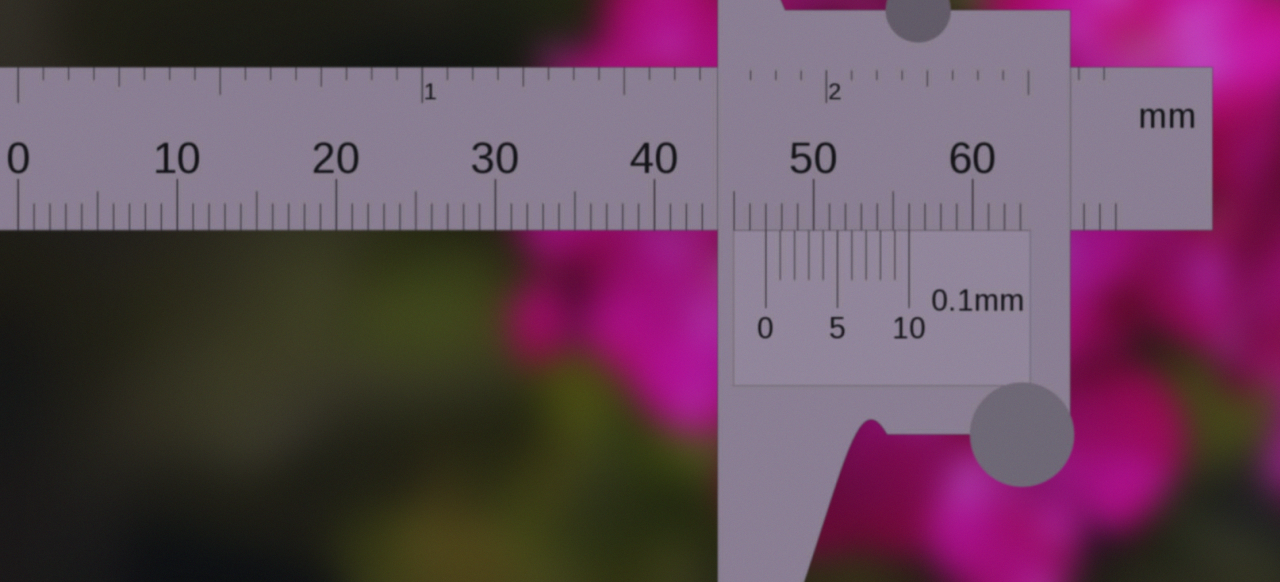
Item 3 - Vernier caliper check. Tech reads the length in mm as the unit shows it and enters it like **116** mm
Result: **47.0** mm
